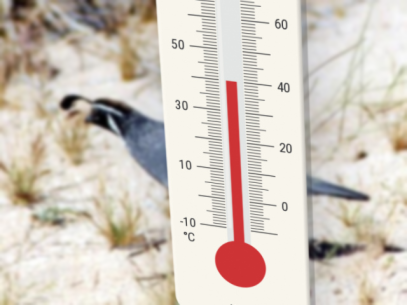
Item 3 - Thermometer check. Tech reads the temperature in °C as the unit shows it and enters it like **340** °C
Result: **40** °C
